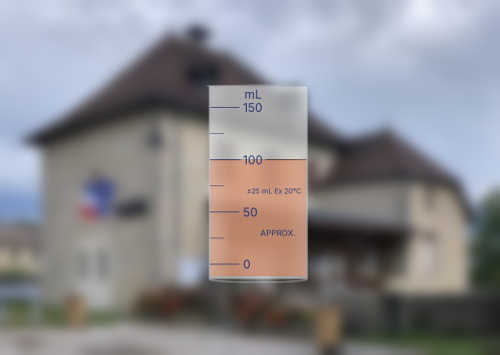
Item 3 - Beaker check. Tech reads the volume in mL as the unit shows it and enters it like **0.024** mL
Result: **100** mL
